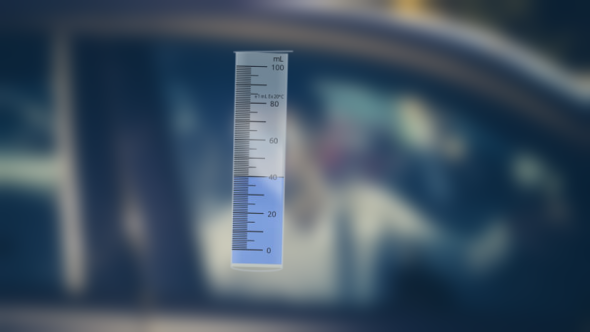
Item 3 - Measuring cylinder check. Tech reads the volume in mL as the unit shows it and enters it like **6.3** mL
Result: **40** mL
